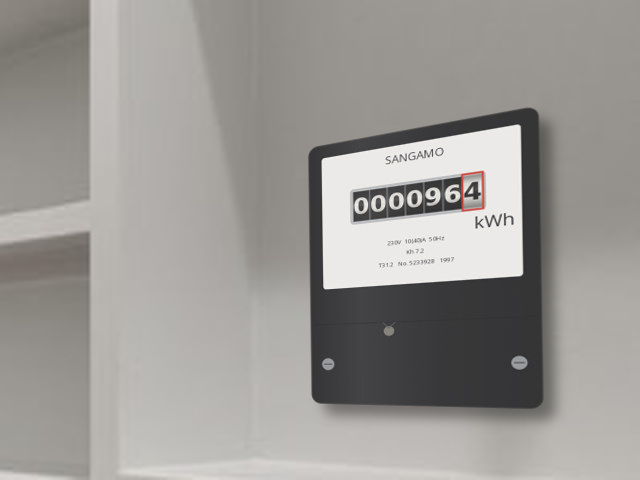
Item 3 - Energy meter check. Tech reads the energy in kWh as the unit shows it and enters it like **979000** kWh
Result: **96.4** kWh
